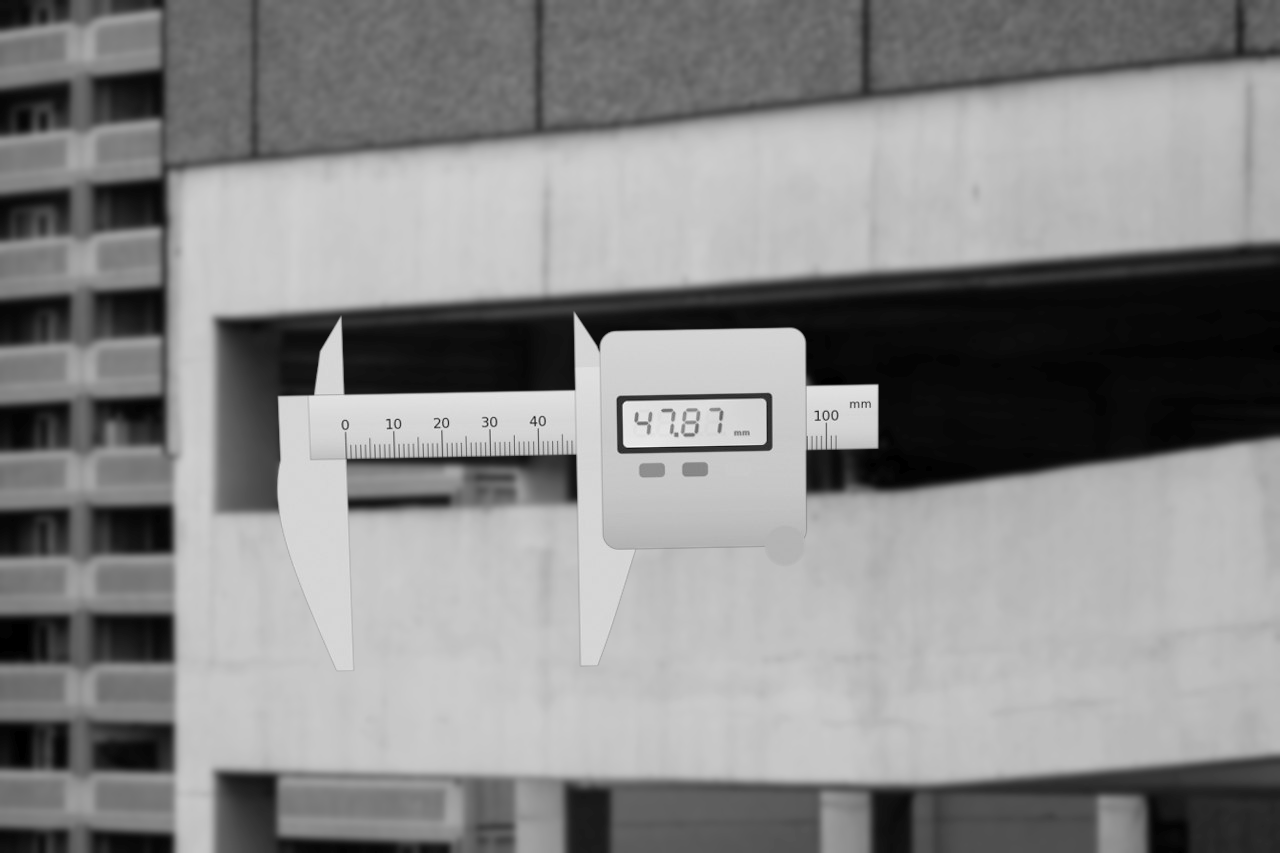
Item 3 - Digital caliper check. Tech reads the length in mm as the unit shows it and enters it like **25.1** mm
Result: **47.87** mm
